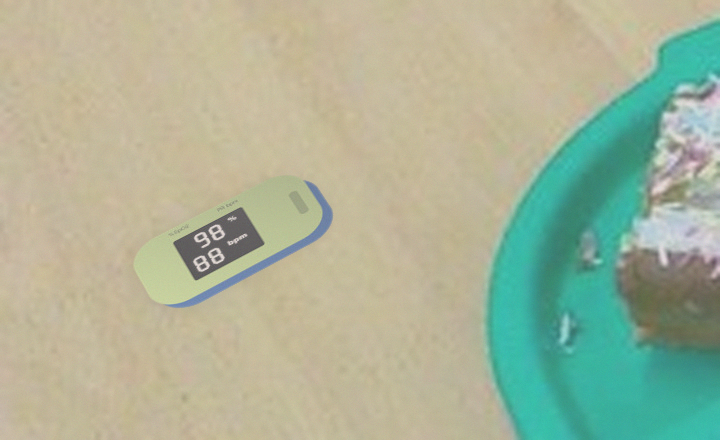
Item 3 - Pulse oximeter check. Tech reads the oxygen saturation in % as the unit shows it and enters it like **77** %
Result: **98** %
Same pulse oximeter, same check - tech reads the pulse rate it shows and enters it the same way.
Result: **88** bpm
